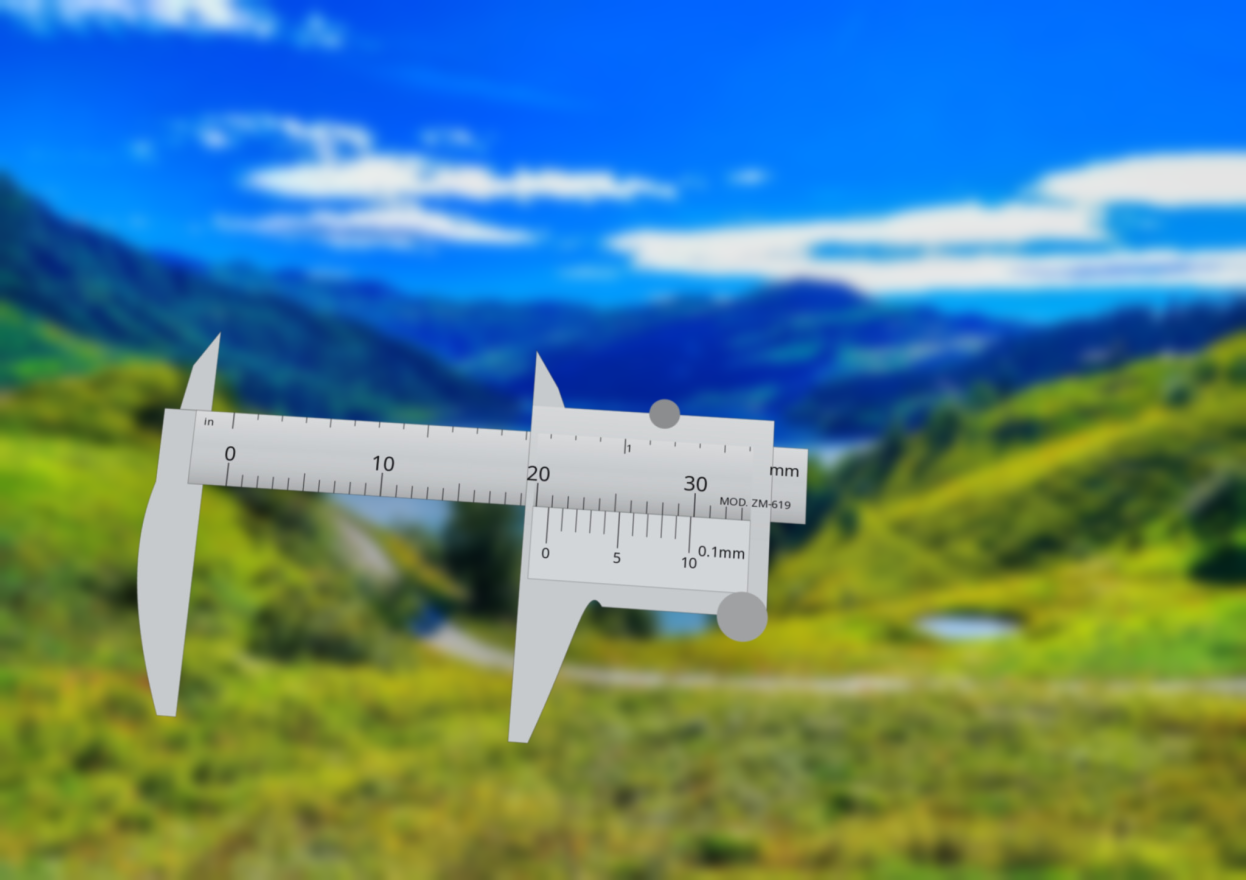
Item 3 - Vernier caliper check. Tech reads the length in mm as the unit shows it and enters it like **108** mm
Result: **20.8** mm
